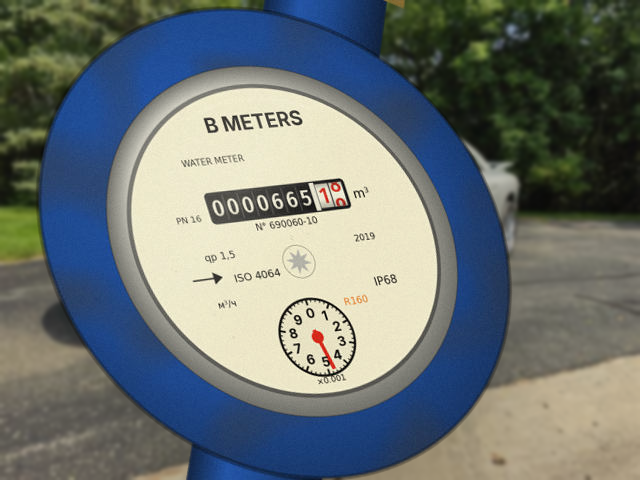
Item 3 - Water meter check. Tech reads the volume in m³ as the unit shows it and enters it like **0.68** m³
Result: **665.184** m³
